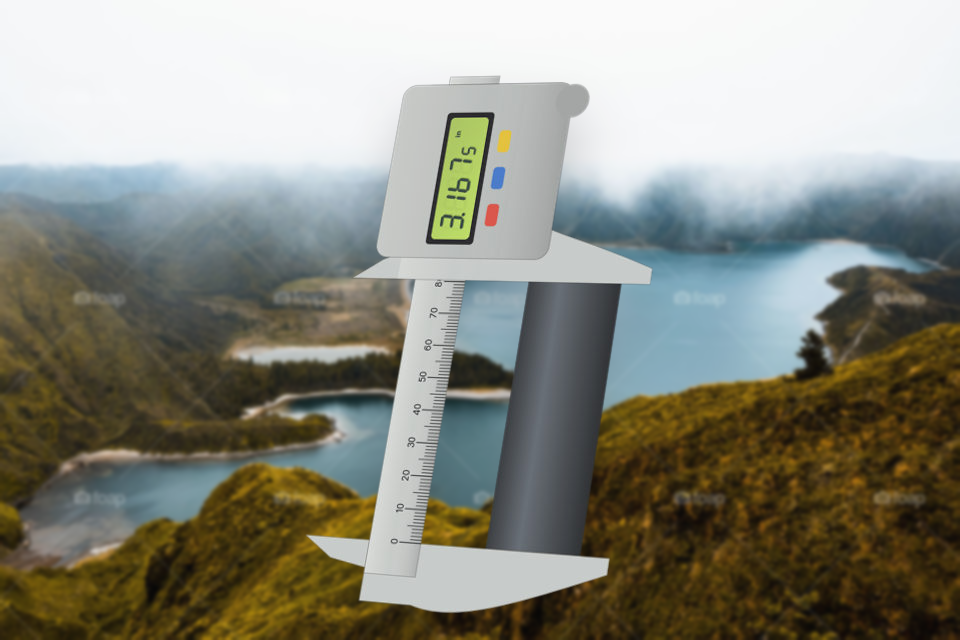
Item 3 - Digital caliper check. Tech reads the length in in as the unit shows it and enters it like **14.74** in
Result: **3.1675** in
